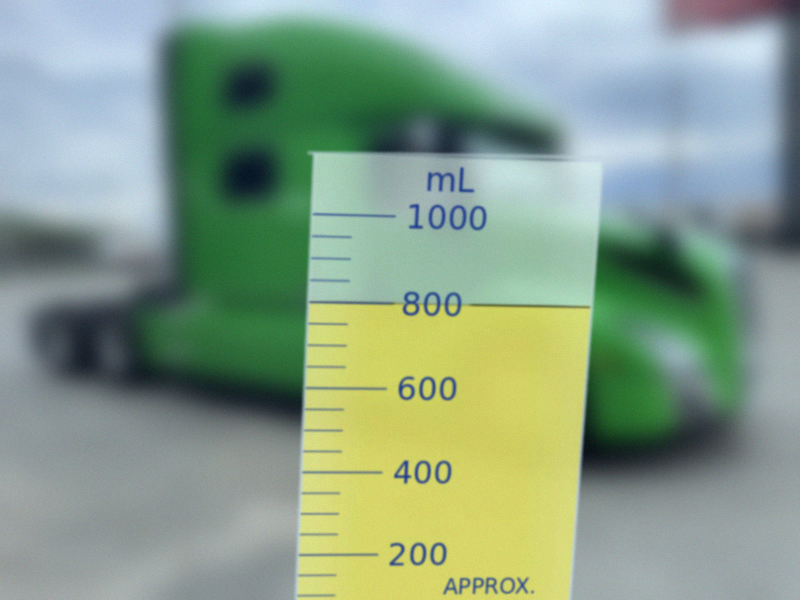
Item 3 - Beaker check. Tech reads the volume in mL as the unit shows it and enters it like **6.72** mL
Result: **800** mL
